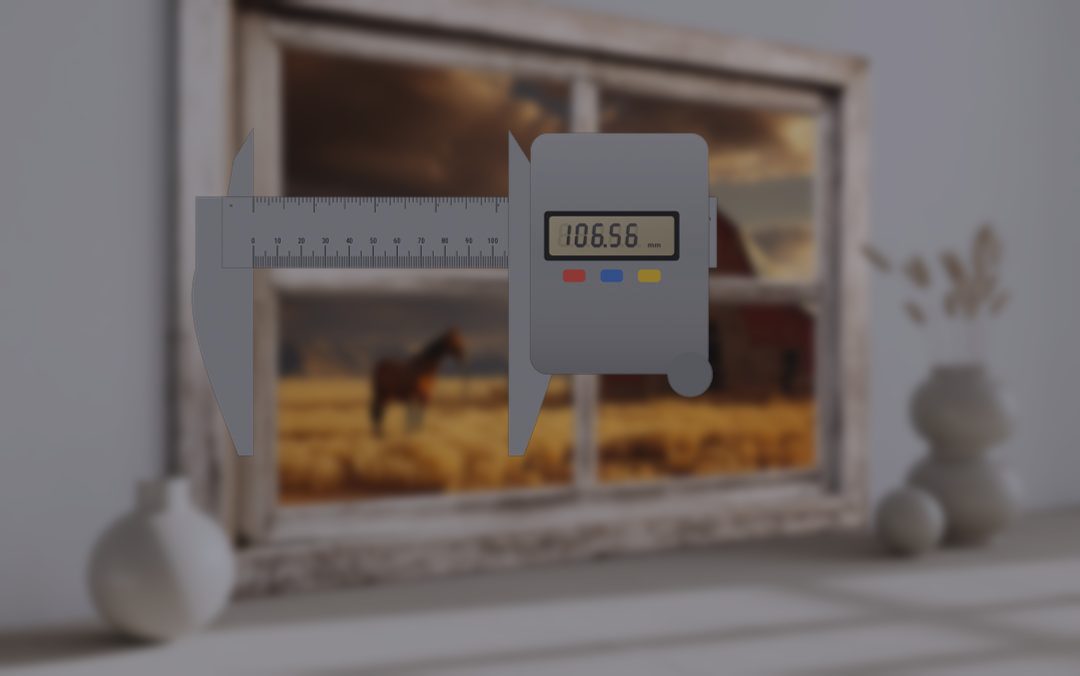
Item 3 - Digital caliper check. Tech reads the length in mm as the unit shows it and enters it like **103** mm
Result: **106.56** mm
